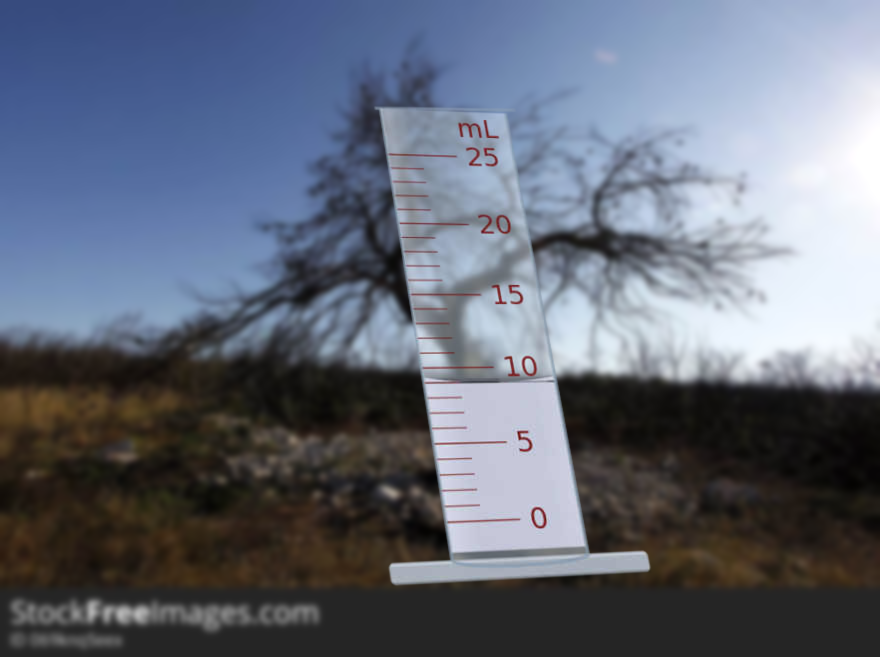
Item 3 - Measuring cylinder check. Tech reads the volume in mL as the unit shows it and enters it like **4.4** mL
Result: **9** mL
